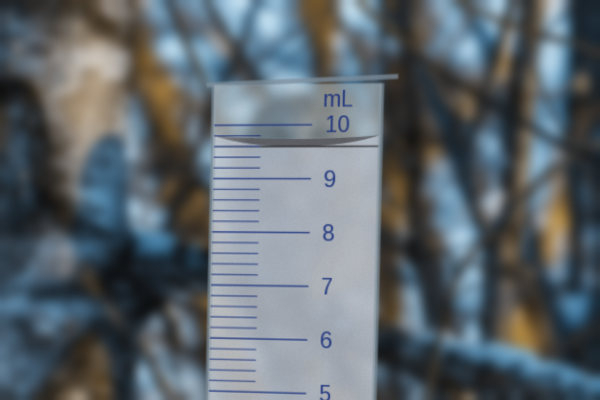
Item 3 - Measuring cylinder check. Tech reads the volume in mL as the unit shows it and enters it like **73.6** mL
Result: **9.6** mL
